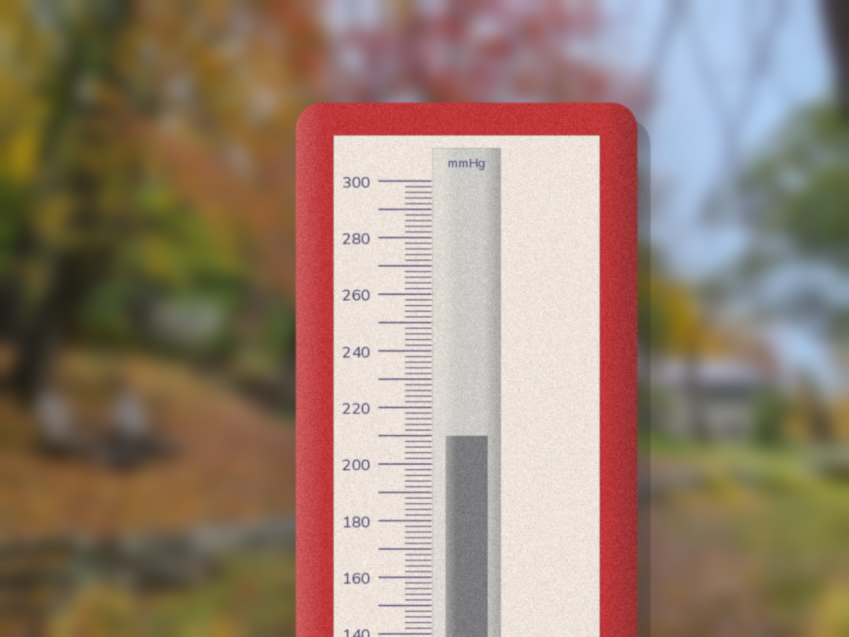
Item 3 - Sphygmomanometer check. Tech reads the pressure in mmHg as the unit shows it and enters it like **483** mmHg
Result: **210** mmHg
